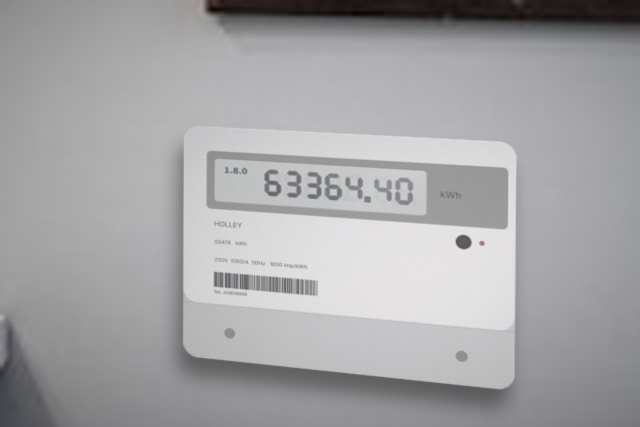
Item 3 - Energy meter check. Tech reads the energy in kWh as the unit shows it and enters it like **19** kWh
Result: **63364.40** kWh
